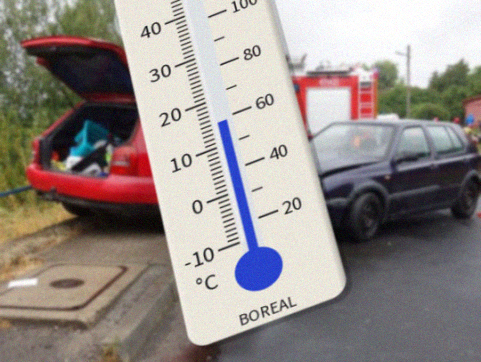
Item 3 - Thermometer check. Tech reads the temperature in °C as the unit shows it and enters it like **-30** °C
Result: **15** °C
